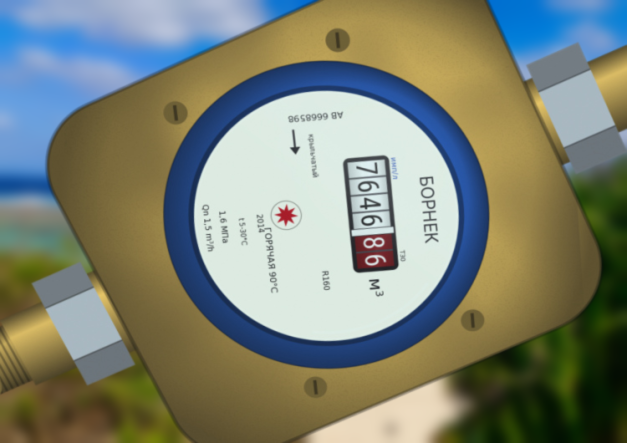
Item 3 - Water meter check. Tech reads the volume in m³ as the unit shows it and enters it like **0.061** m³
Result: **7646.86** m³
